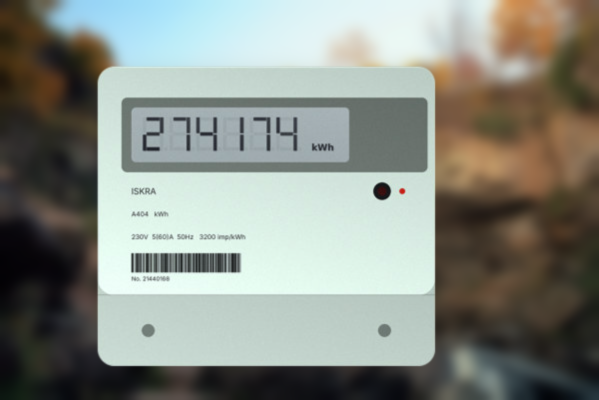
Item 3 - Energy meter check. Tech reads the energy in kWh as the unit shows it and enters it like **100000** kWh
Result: **274174** kWh
